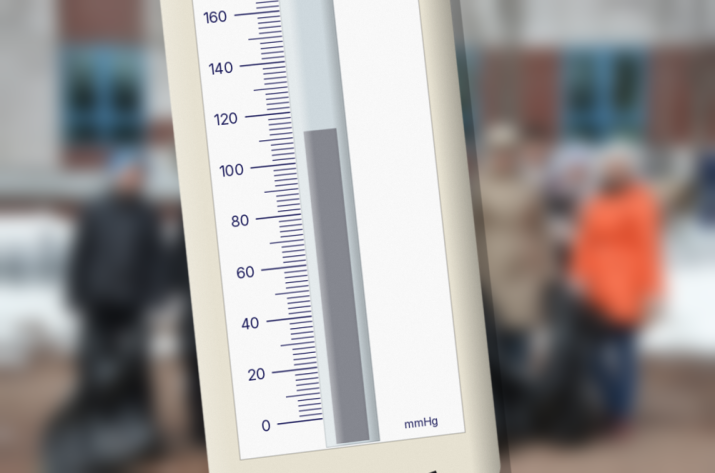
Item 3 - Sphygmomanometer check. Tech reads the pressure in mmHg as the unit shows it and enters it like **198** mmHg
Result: **112** mmHg
